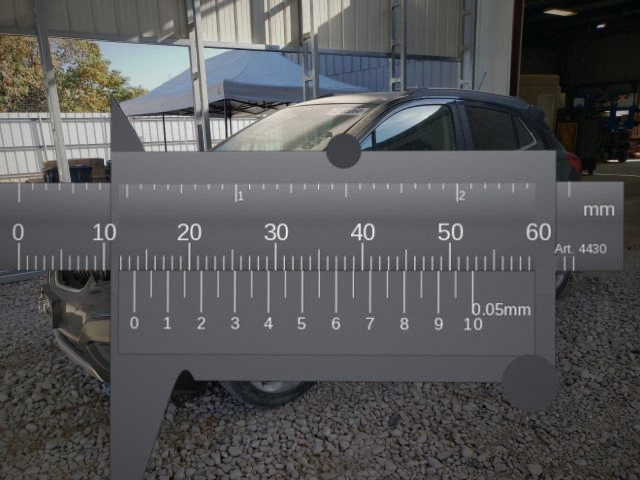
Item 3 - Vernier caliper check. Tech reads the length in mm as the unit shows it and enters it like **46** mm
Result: **13.6** mm
